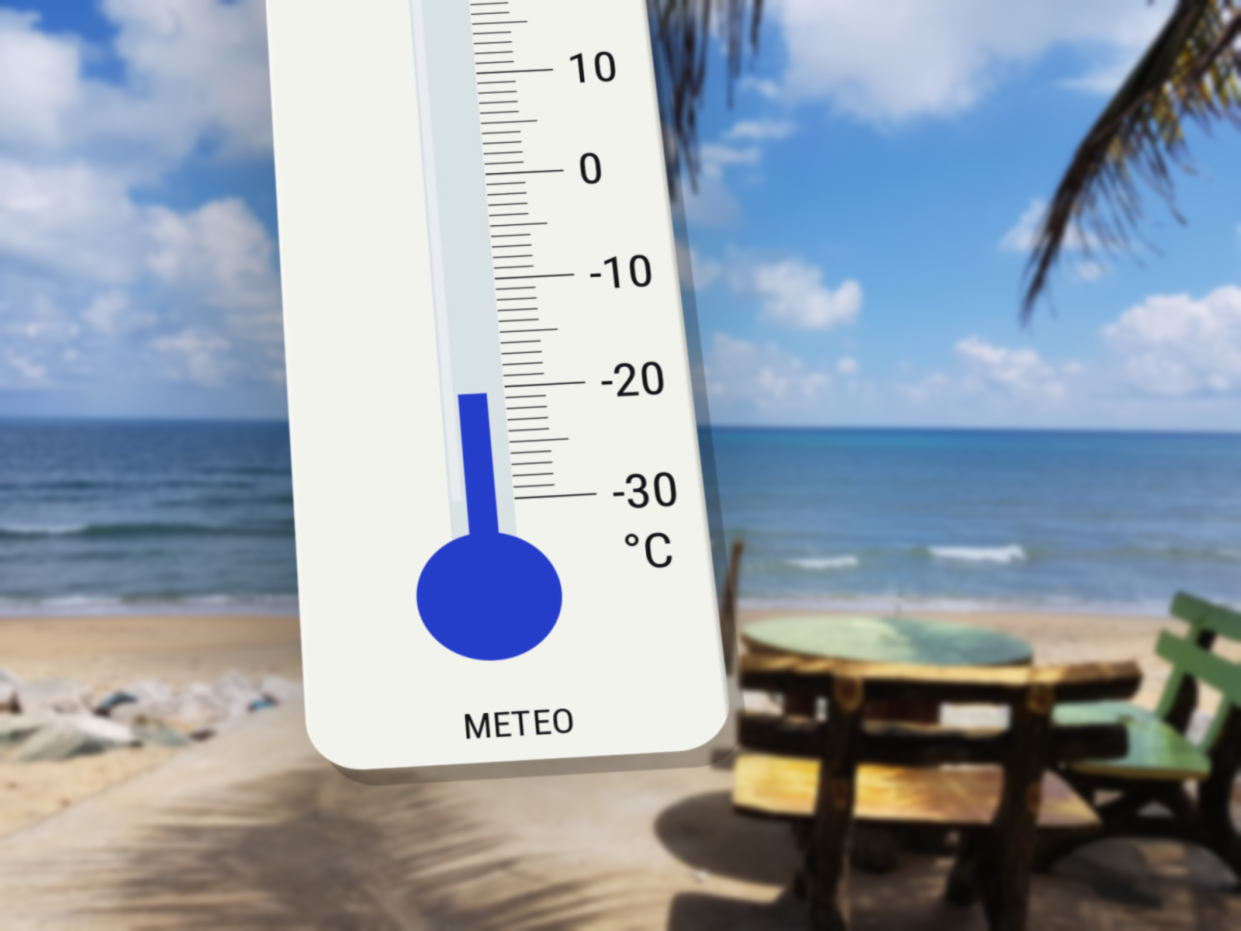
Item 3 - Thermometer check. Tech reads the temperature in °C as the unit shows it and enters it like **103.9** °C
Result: **-20.5** °C
